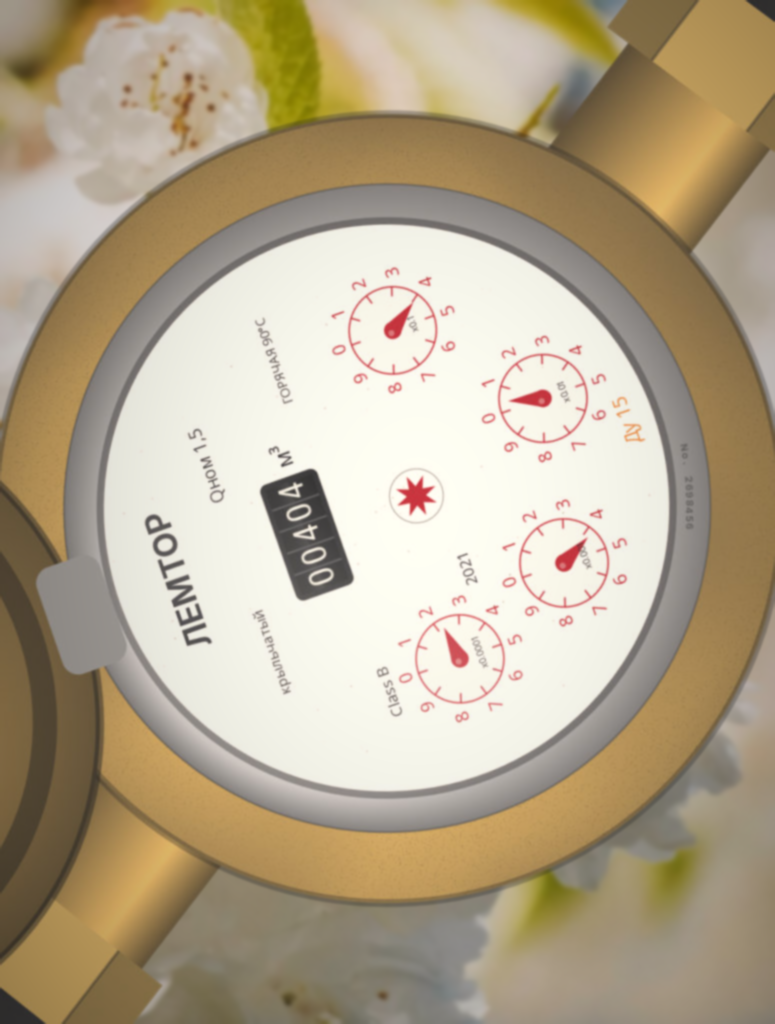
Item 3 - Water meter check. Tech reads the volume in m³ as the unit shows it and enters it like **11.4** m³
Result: **404.4042** m³
